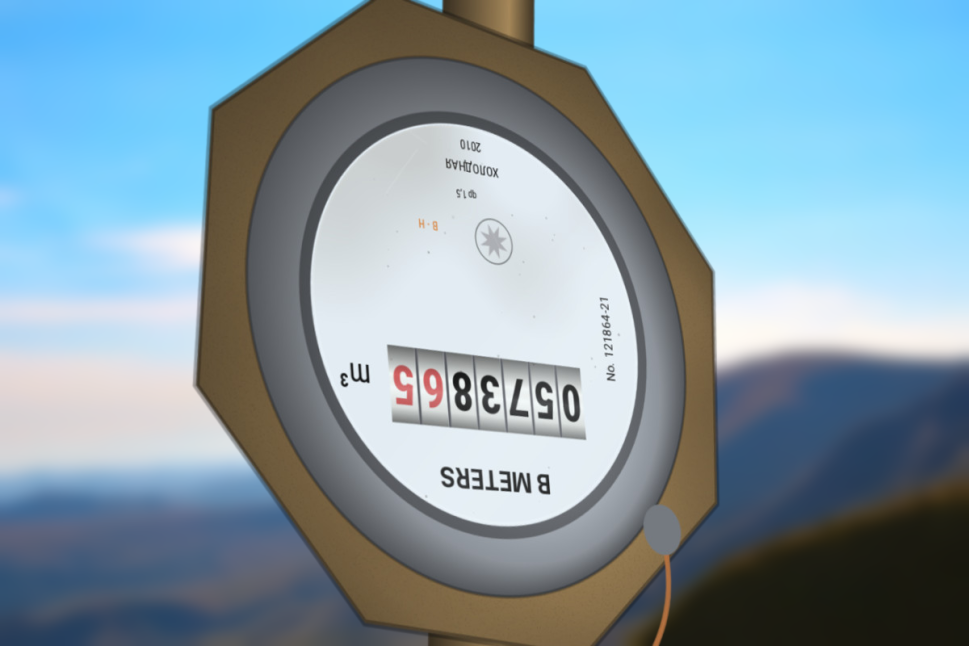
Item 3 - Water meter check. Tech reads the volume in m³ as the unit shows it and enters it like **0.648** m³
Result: **5738.65** m³
